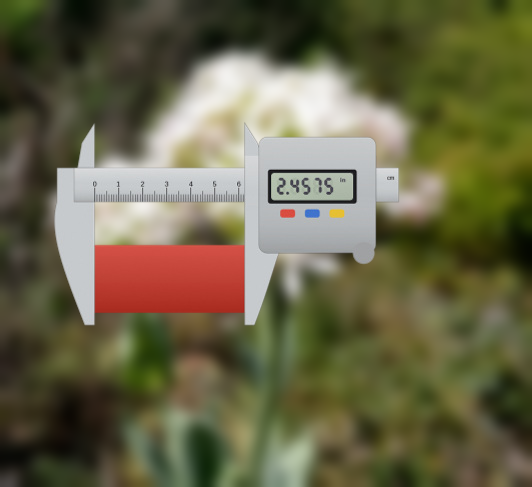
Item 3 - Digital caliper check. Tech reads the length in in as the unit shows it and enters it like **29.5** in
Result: **2.4575** in
